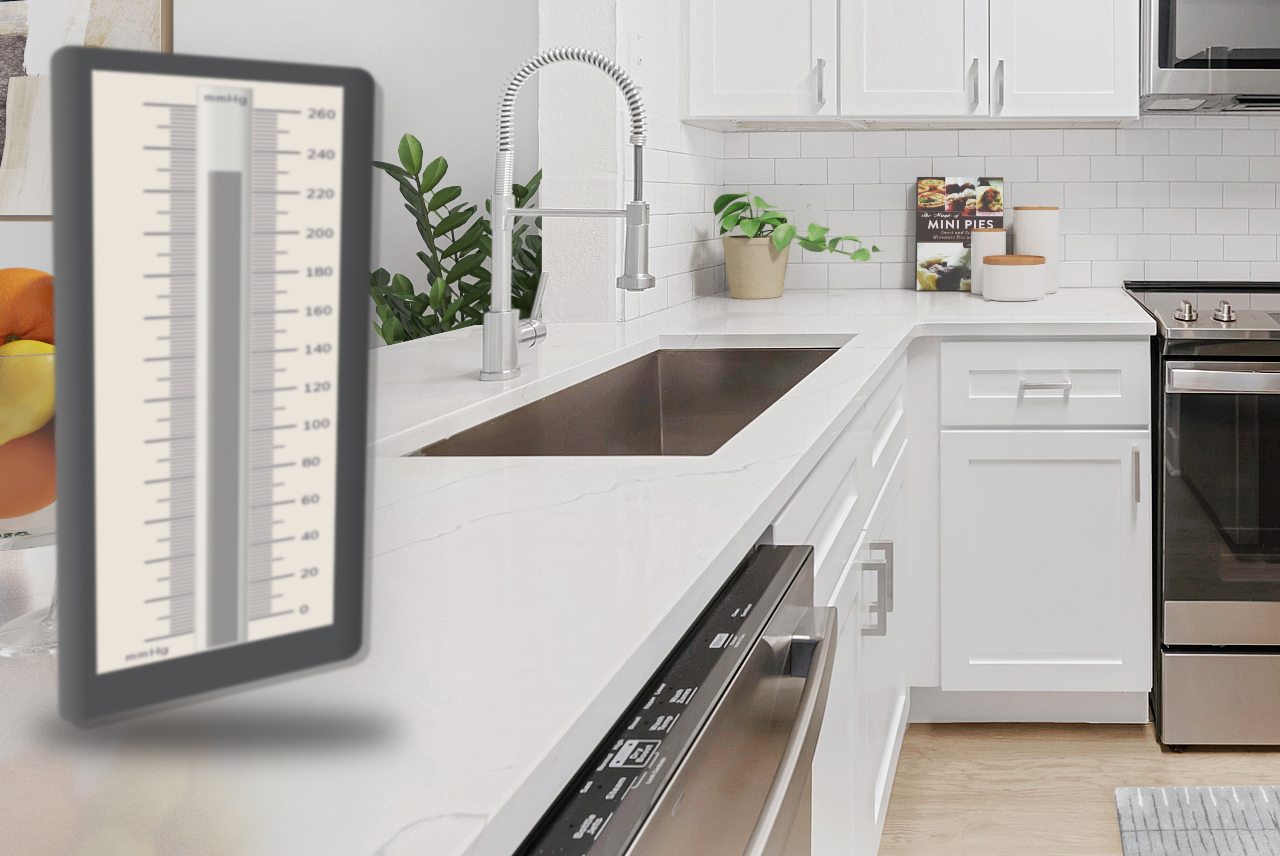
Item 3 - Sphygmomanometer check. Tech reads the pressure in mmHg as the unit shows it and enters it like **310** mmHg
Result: **230** mmHg
